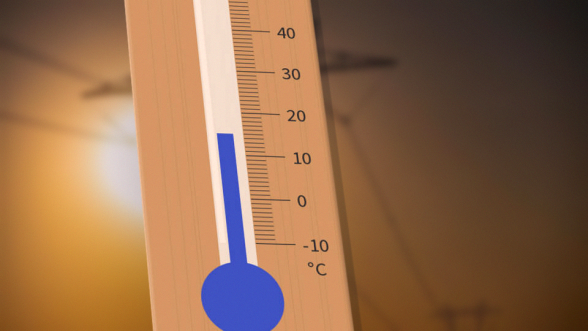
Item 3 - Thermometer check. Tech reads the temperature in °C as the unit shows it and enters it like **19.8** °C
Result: **15** °C
